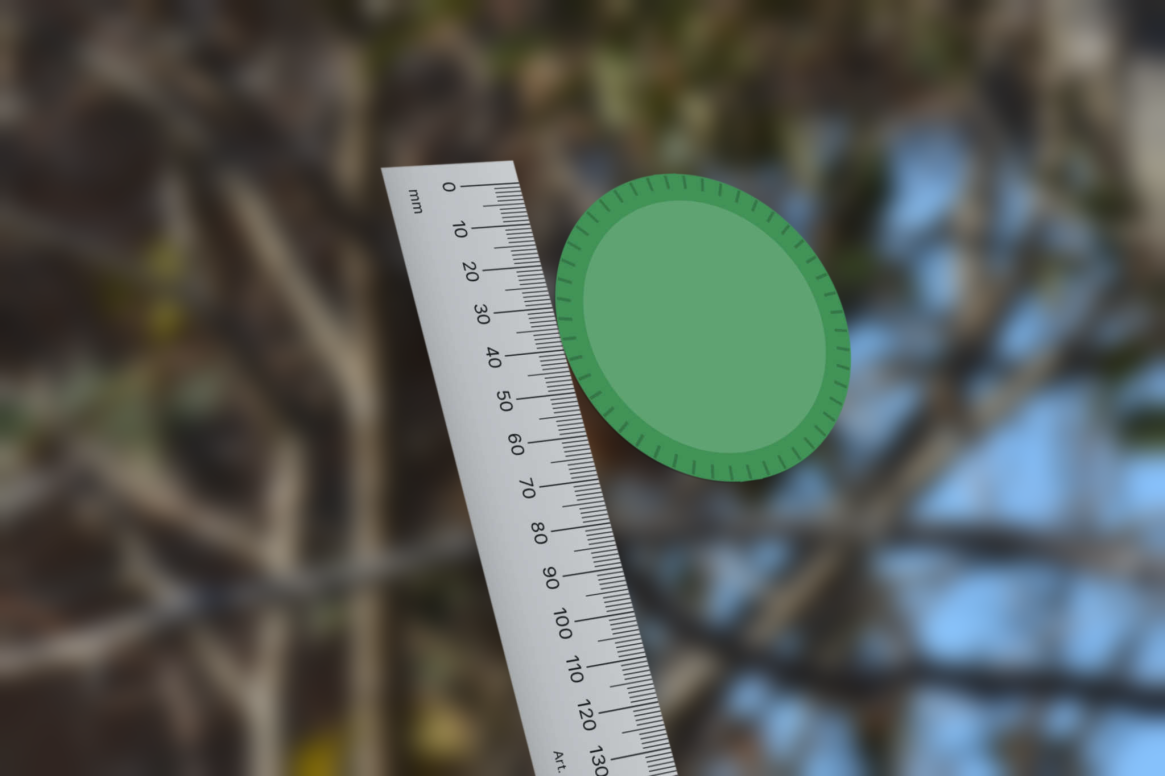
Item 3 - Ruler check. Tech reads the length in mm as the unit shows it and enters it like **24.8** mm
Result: **75** mm
